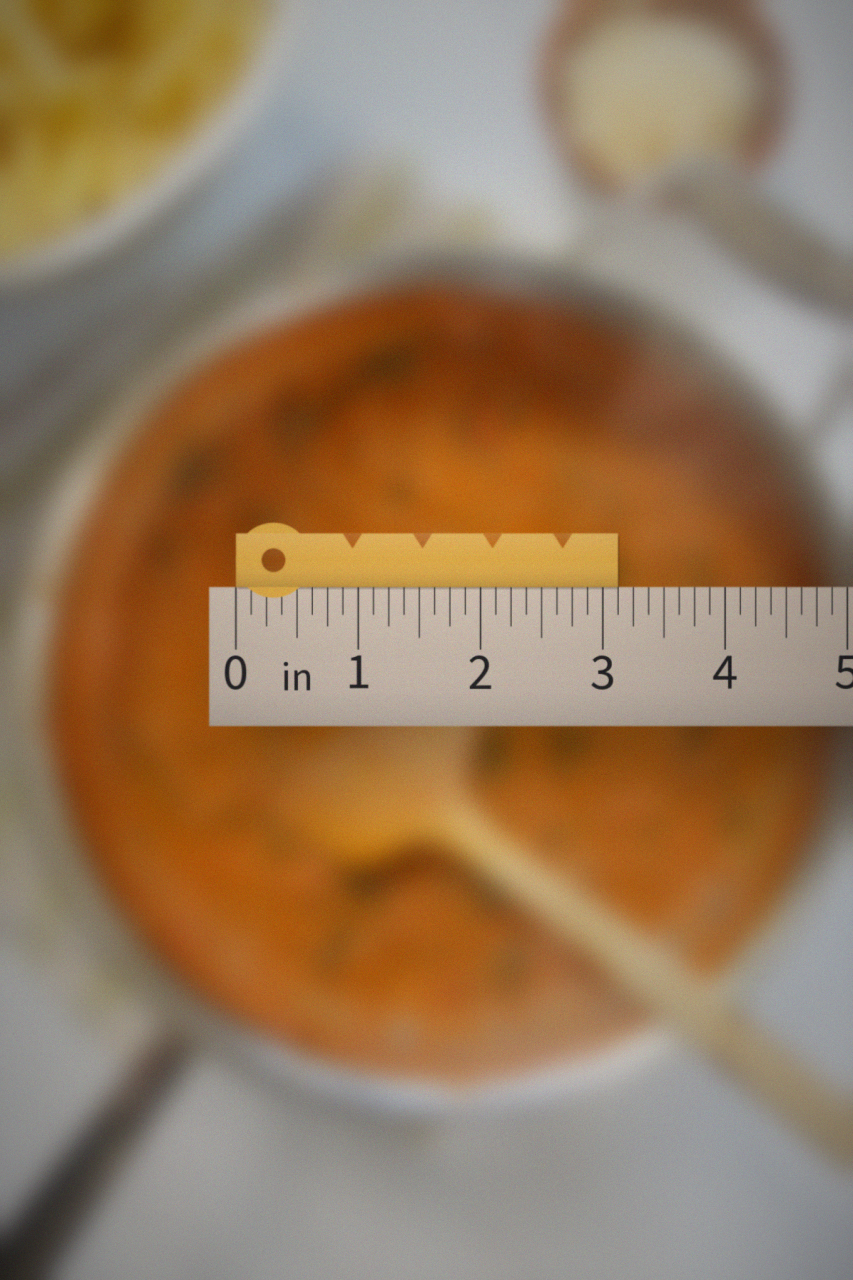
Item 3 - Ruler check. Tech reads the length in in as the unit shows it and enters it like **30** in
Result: **3.125** in
